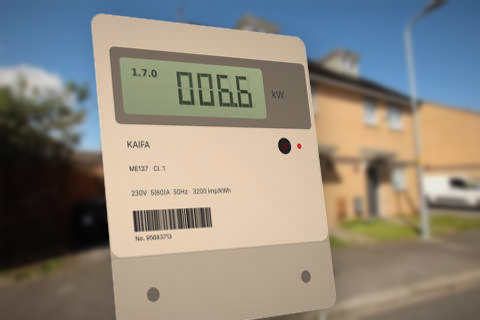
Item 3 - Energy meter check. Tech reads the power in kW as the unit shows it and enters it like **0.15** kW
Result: **6.6** kW
